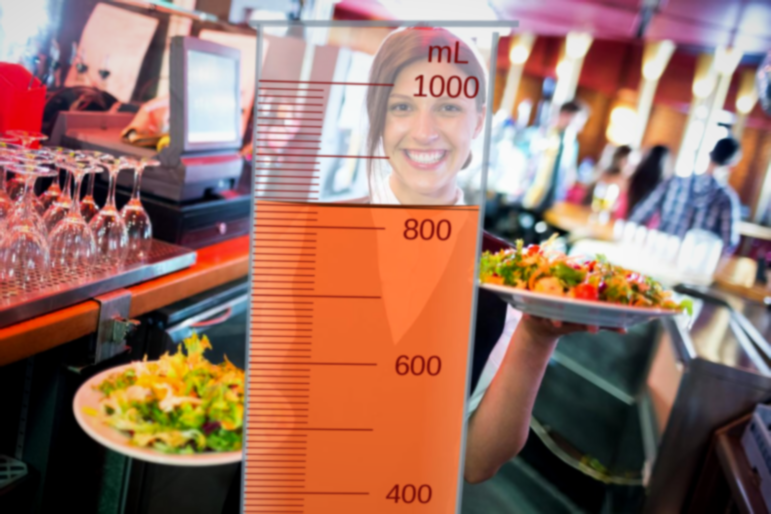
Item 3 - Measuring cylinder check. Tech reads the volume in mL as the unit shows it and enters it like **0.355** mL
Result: **830** mL
